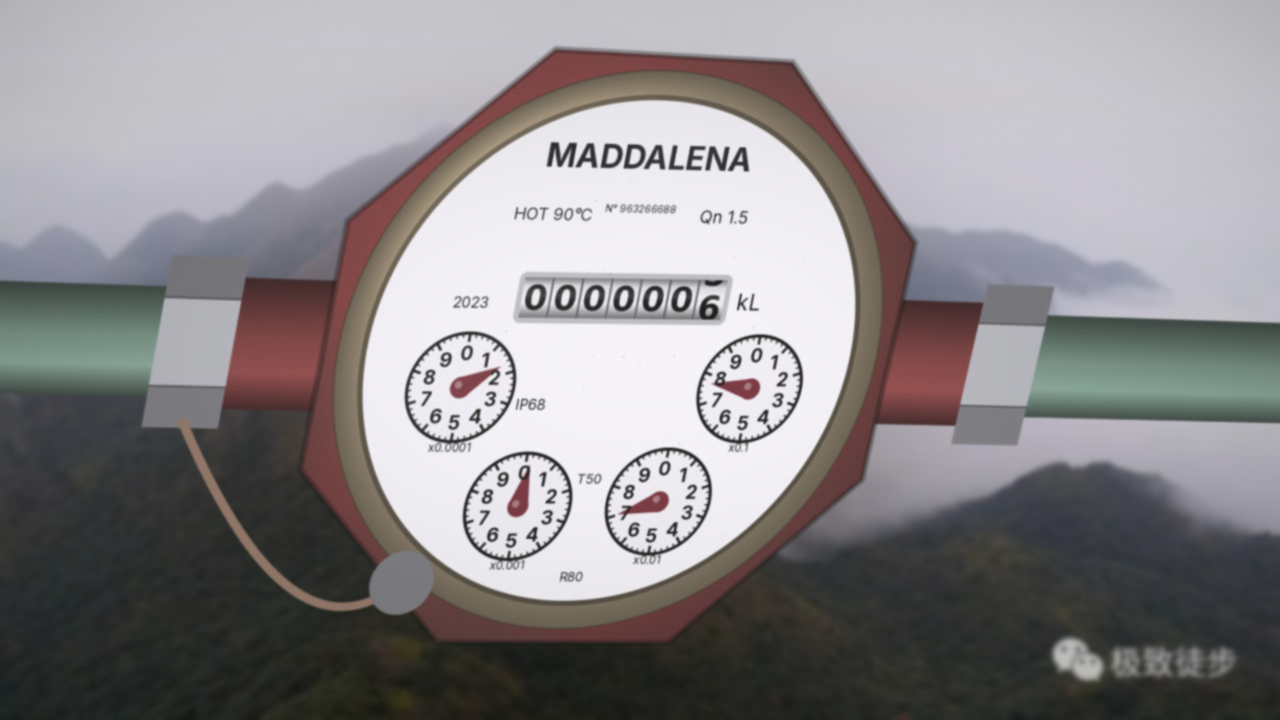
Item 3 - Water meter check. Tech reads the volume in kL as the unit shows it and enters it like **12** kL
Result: **5.7701** kL
